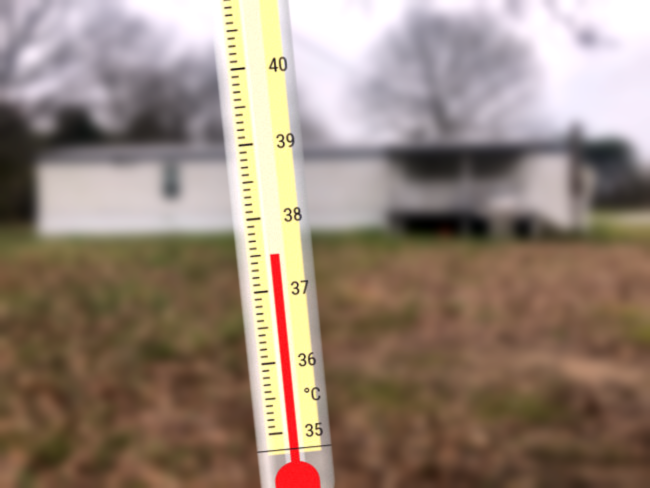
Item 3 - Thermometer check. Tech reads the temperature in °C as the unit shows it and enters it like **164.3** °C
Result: **37.5** °C
